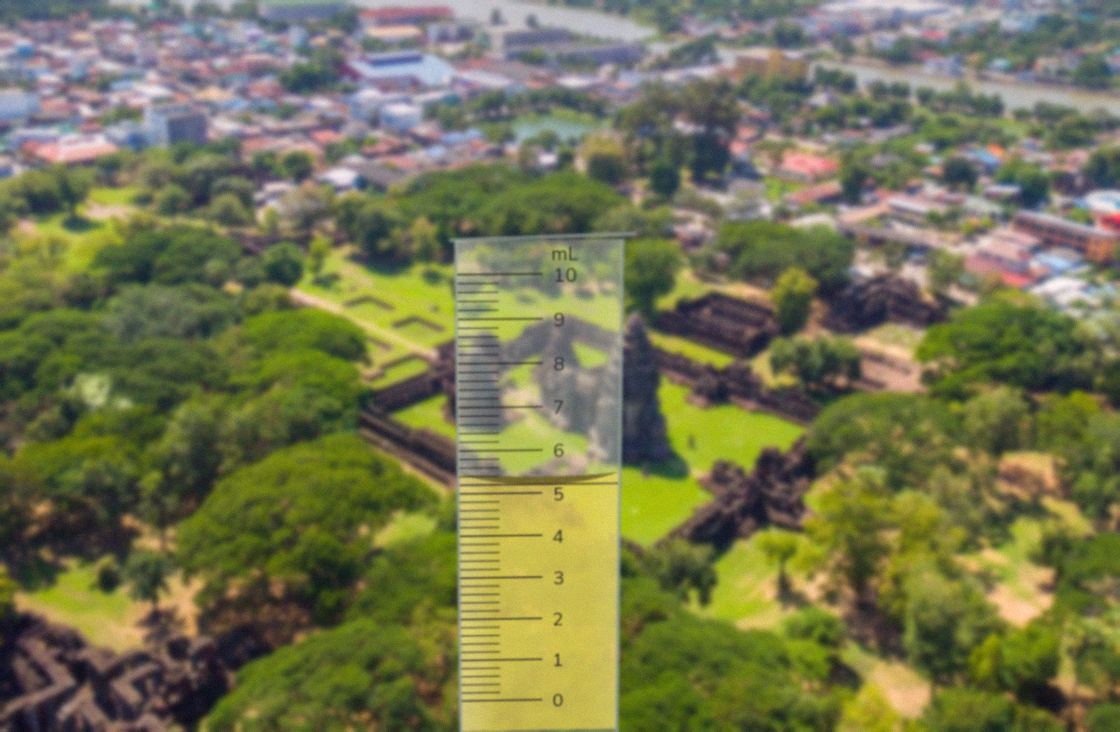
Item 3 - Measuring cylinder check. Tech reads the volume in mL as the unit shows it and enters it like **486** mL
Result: **5.2** mL
